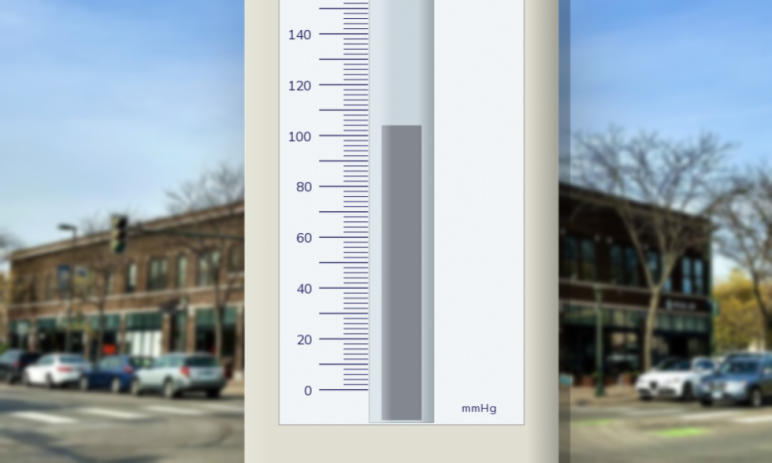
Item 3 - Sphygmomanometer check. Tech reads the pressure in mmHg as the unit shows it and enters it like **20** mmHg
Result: **104** mmHg
